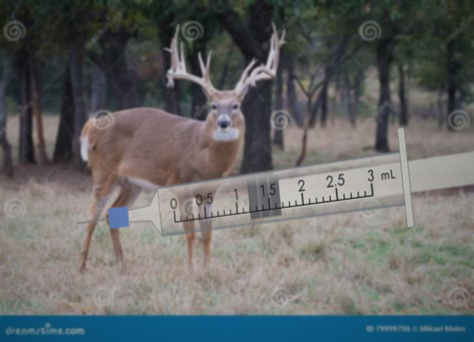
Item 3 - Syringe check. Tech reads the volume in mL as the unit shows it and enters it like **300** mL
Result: **1.2** mL
